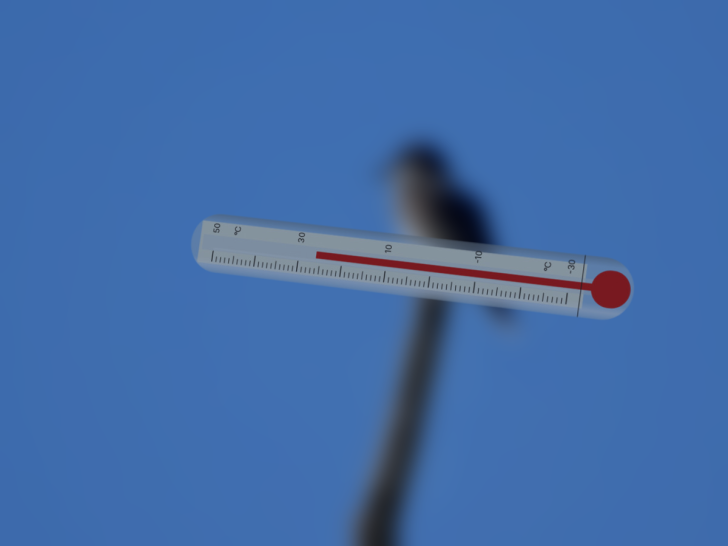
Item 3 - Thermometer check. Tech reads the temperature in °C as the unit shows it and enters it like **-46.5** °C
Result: **26** °C
